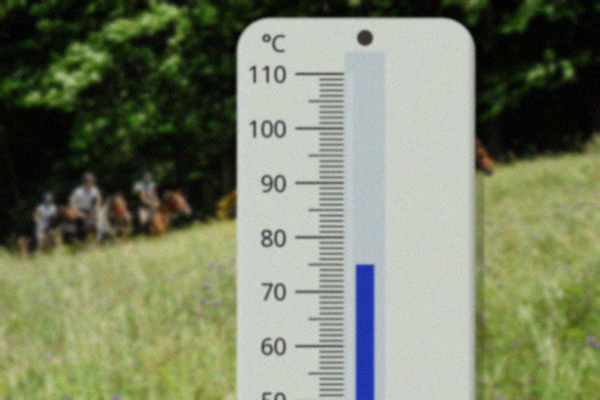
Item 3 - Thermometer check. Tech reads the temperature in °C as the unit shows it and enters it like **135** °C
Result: **75** °C
